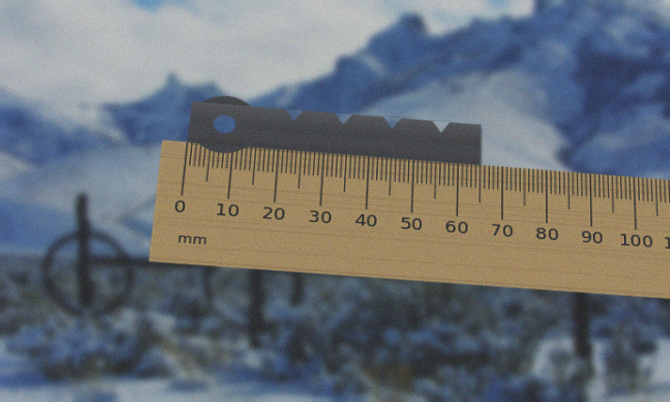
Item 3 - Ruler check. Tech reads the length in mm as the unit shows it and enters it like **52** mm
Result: **65** mm
